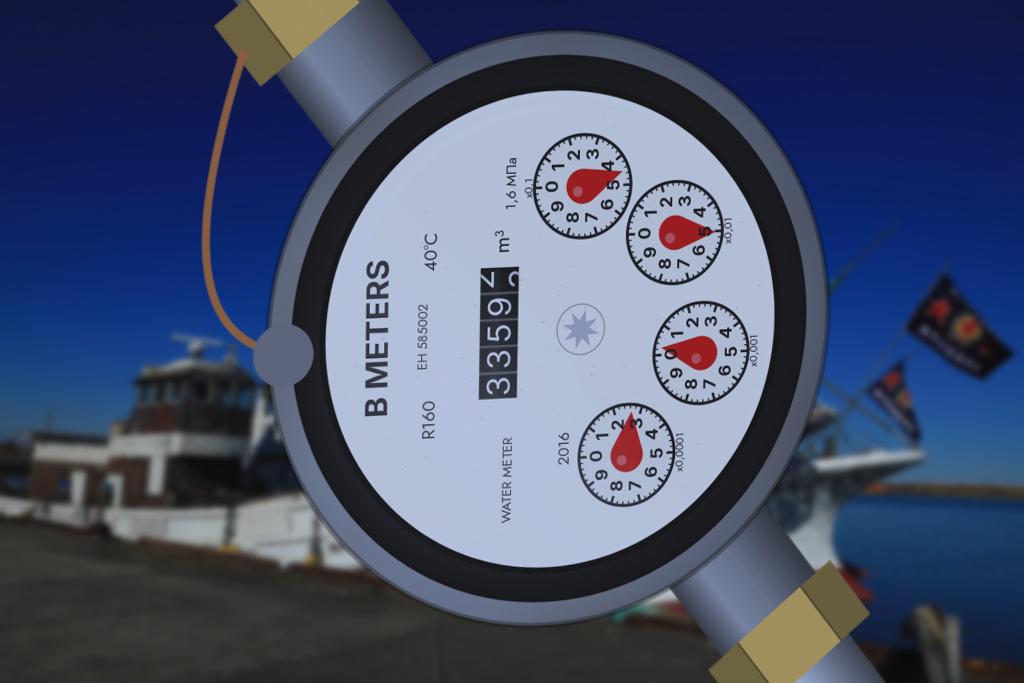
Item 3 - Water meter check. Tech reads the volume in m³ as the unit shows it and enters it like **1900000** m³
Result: **33592.4502** m³
